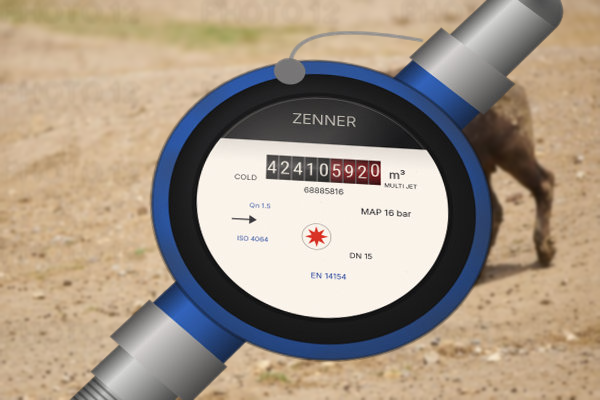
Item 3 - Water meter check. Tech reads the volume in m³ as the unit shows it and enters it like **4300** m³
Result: **42410.5920** m³
